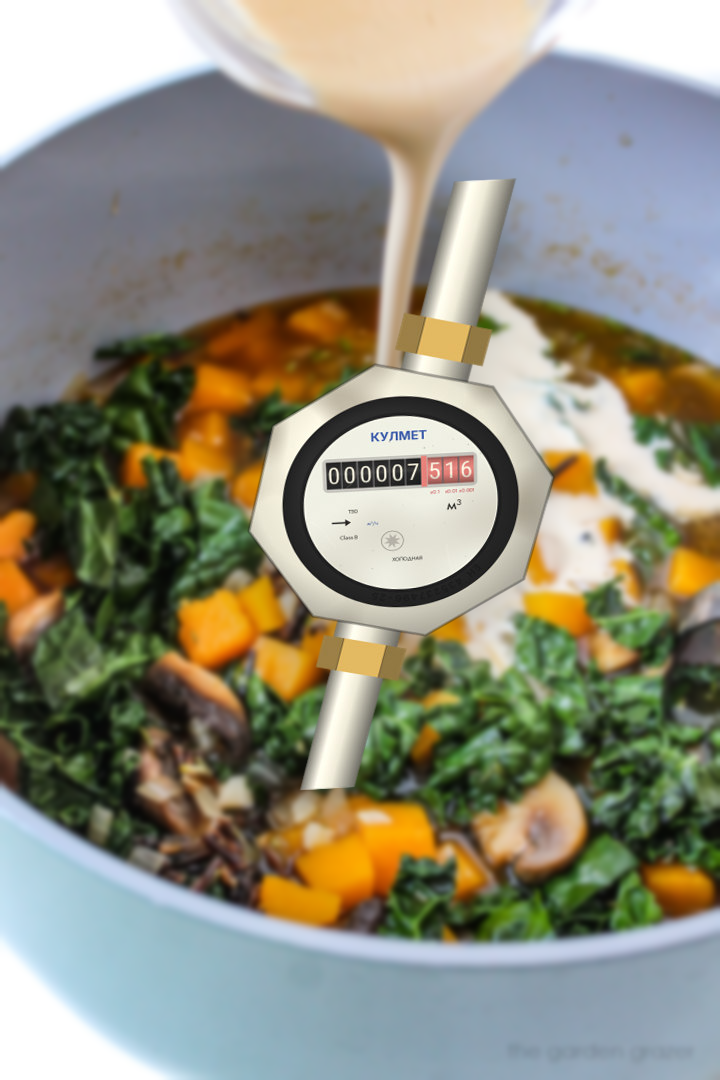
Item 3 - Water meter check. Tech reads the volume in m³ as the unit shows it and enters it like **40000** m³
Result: **7.516** m³
